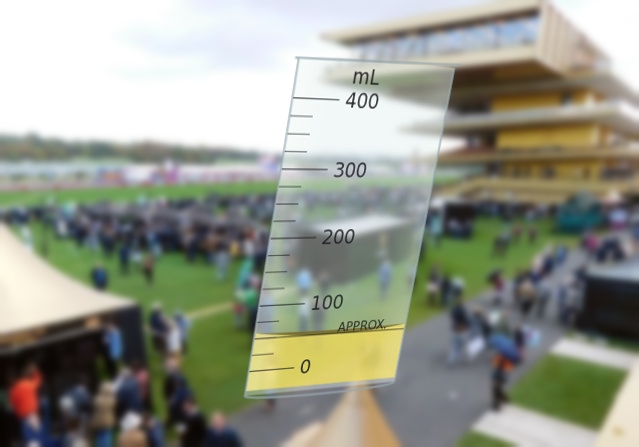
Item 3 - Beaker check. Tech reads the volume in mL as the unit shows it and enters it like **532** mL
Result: **50** mL
